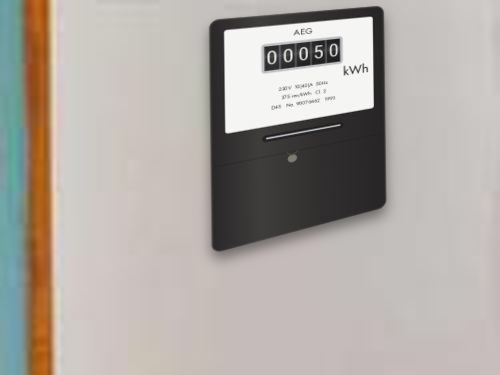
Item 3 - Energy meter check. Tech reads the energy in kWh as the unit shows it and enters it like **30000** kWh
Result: **50** kWh
